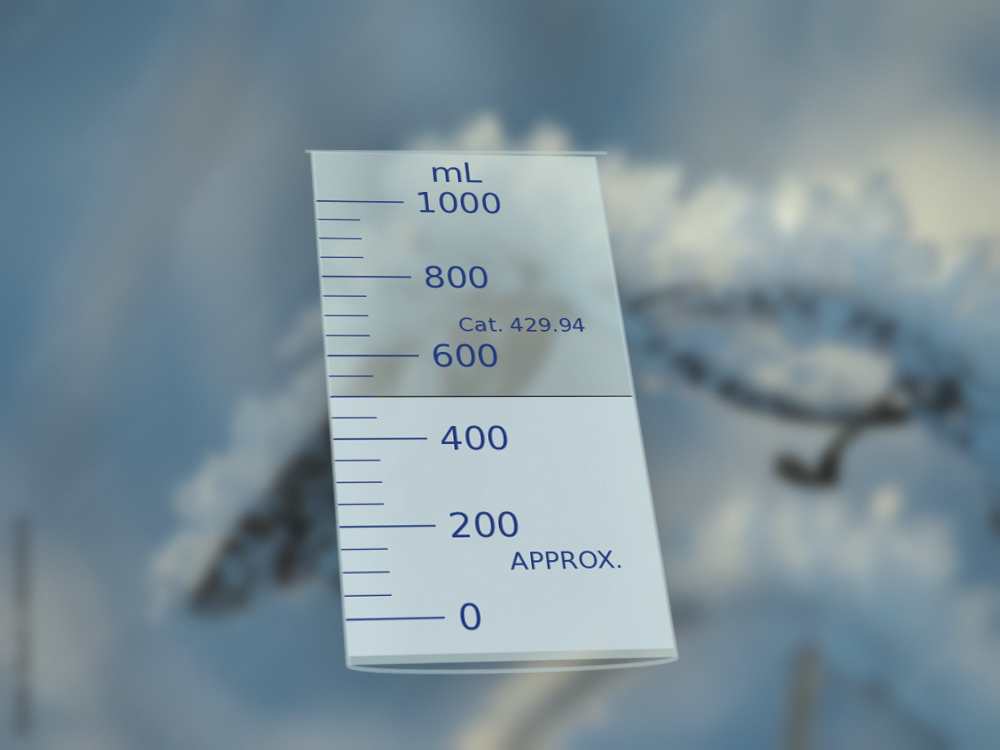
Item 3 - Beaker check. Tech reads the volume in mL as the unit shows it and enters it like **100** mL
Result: **500** mL
